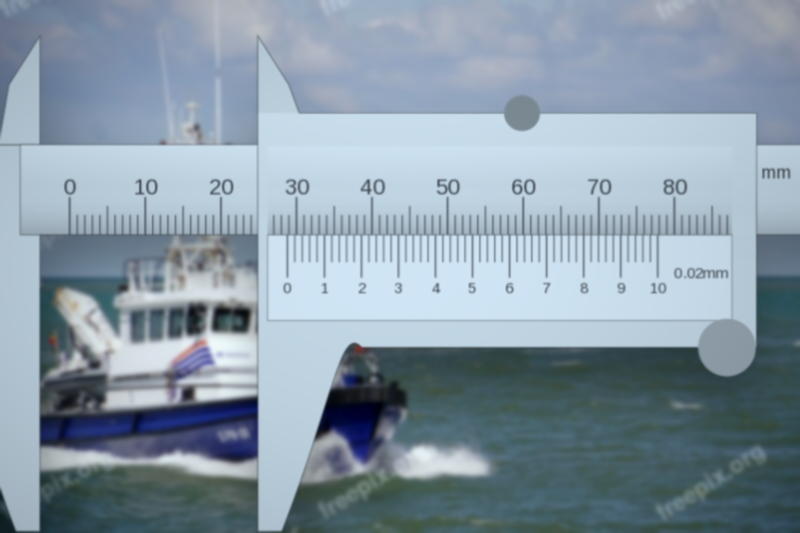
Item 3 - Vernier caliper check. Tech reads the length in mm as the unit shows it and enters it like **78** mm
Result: **28.8** mm
